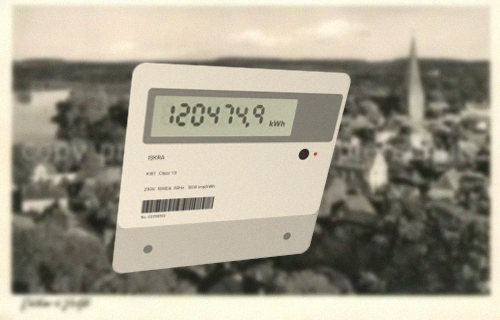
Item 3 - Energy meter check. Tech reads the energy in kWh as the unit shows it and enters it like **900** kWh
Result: **120474.9** kWh
